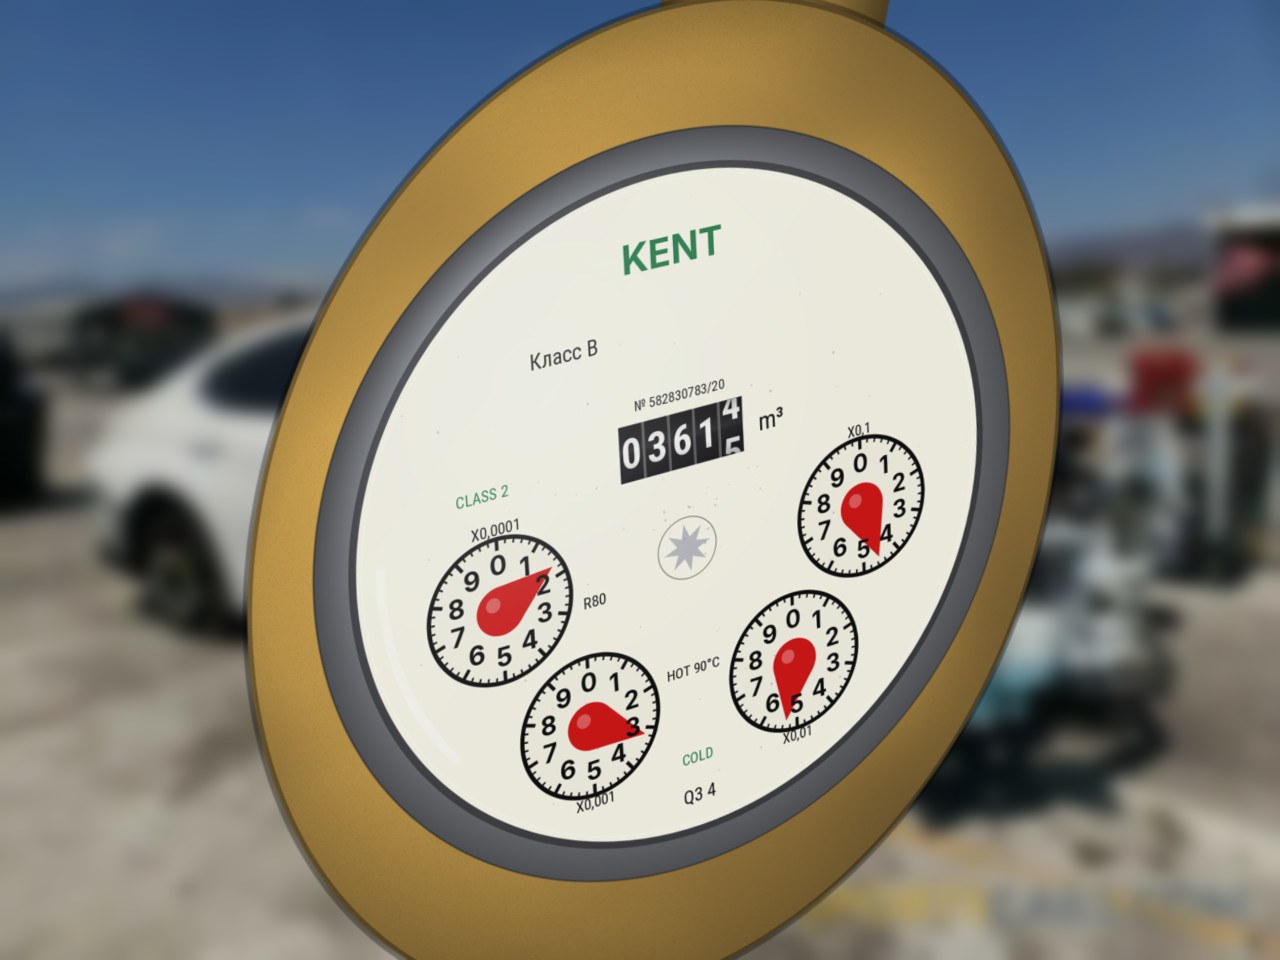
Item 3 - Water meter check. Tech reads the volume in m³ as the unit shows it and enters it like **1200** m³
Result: **3614.4531** m³
